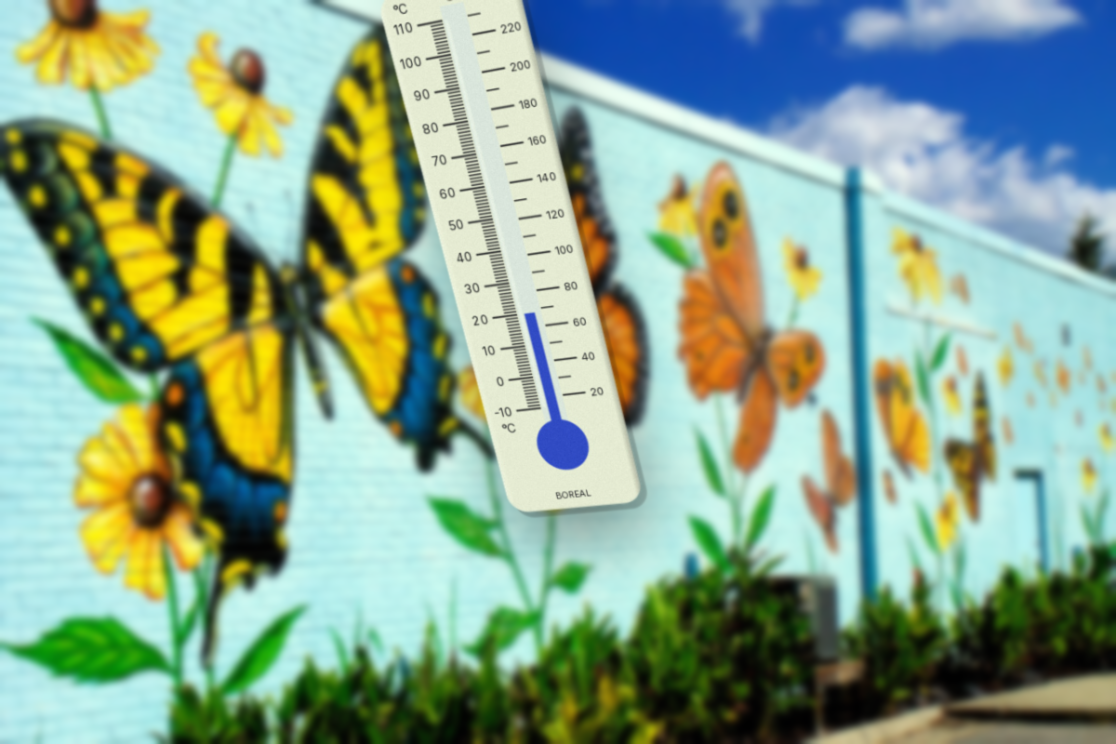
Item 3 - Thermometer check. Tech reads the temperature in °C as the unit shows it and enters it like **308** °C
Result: **20** °C
